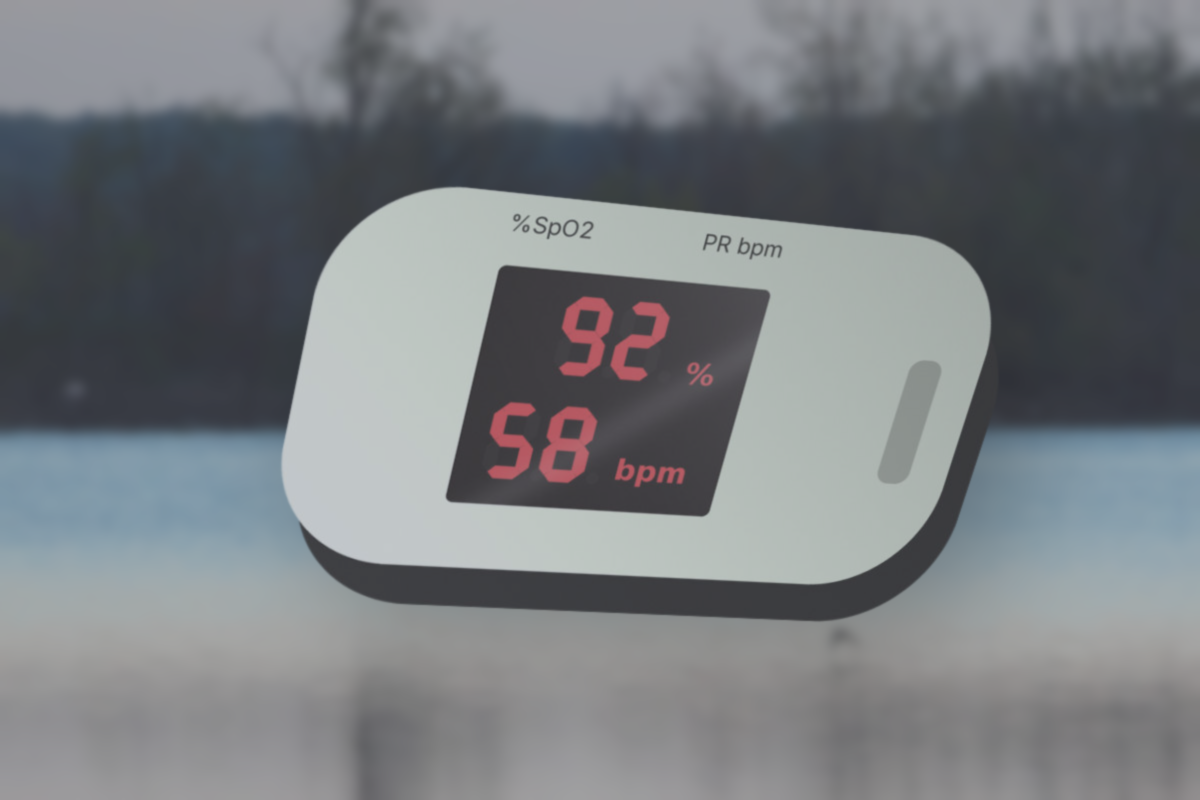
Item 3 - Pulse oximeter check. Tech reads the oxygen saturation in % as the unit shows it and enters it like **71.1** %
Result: **92** %
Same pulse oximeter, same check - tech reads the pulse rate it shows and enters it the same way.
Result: **58** bpm
